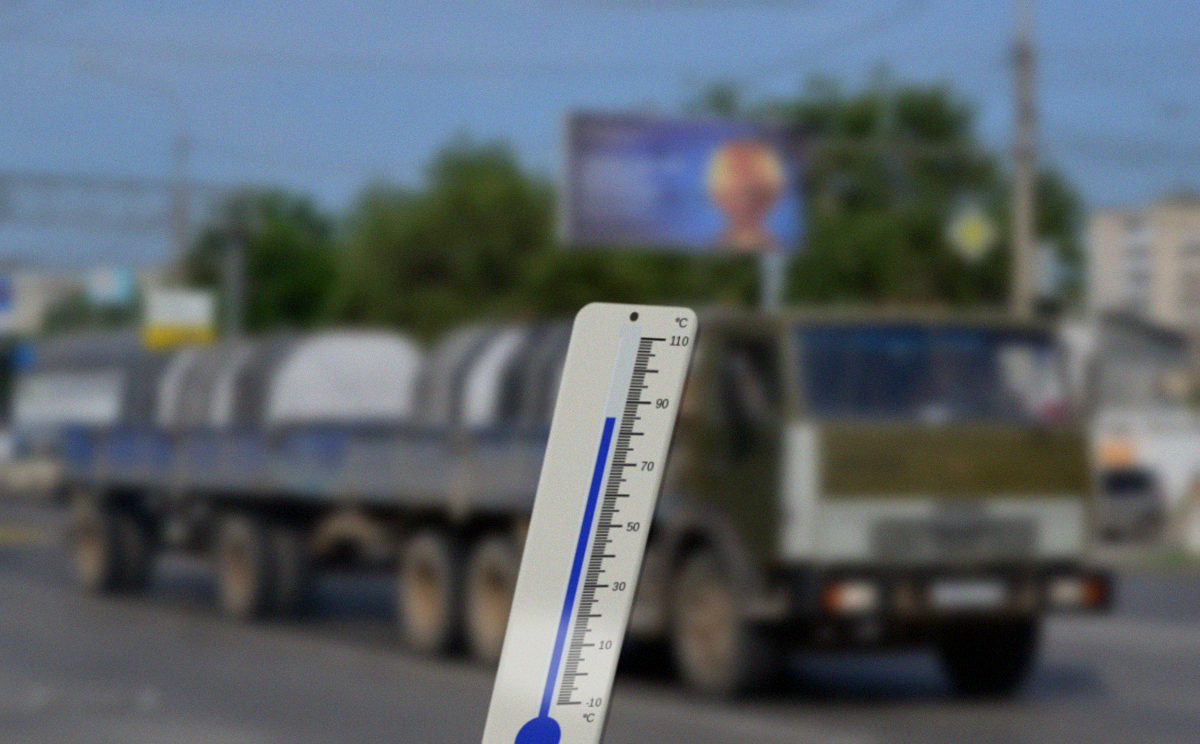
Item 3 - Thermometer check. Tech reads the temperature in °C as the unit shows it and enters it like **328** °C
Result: **85** °C
